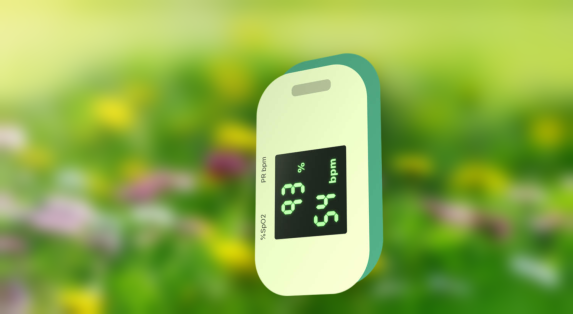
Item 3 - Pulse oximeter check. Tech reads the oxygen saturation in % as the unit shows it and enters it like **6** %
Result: **93** %
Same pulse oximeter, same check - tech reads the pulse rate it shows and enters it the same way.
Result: **54** bpm
